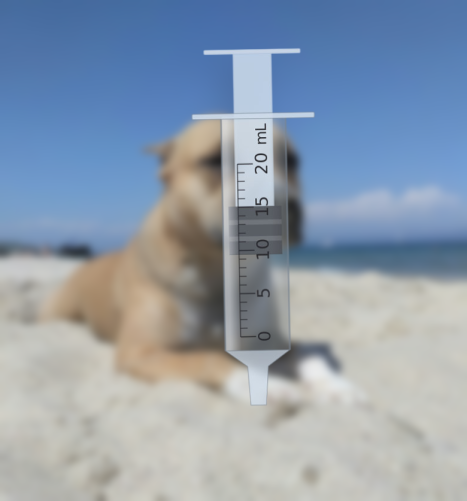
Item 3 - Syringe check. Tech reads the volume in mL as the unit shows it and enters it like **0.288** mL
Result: **9.5** mL
